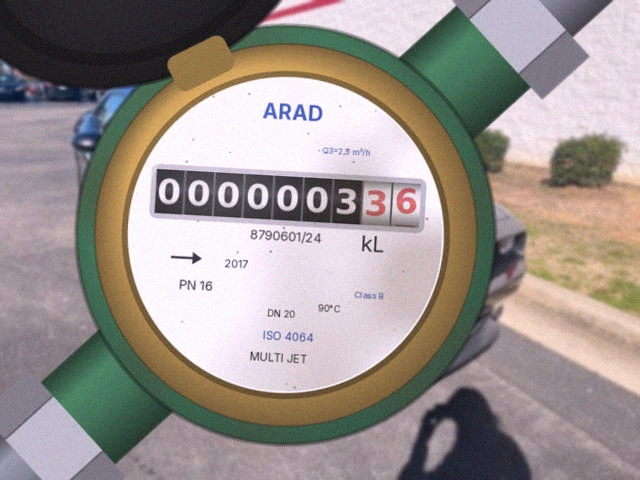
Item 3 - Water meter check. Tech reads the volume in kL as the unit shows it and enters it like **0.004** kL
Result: **3.36** kL
